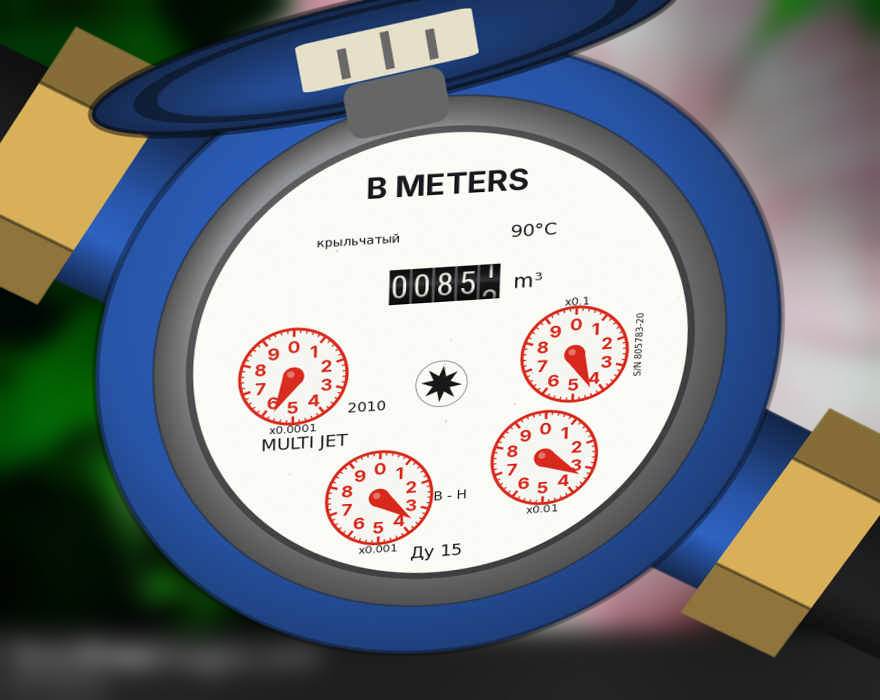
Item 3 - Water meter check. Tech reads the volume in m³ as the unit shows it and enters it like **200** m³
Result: **851.4335** m³
